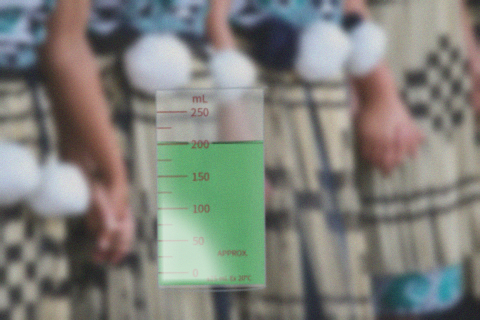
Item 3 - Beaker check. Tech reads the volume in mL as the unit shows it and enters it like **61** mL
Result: **200** mL
